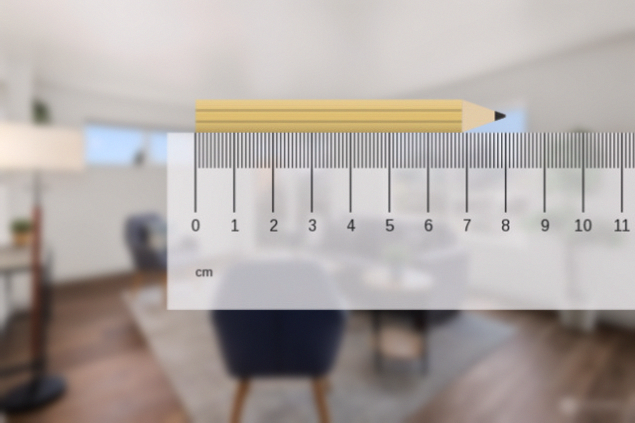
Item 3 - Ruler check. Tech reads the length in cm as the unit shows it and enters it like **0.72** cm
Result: **8** cm
